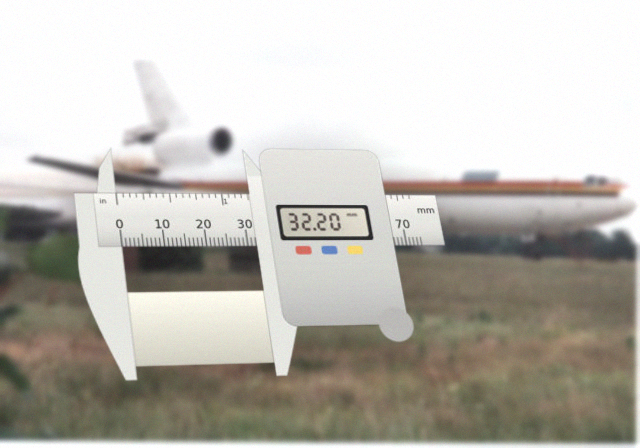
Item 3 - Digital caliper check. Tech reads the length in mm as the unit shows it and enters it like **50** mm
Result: **32.20** mm
